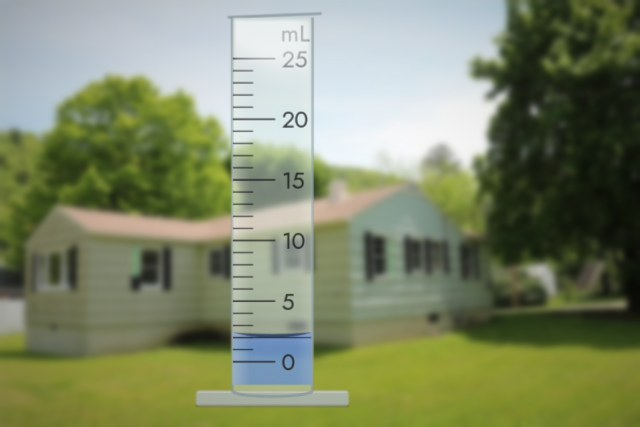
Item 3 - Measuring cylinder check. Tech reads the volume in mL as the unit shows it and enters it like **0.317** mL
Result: **2** mL
